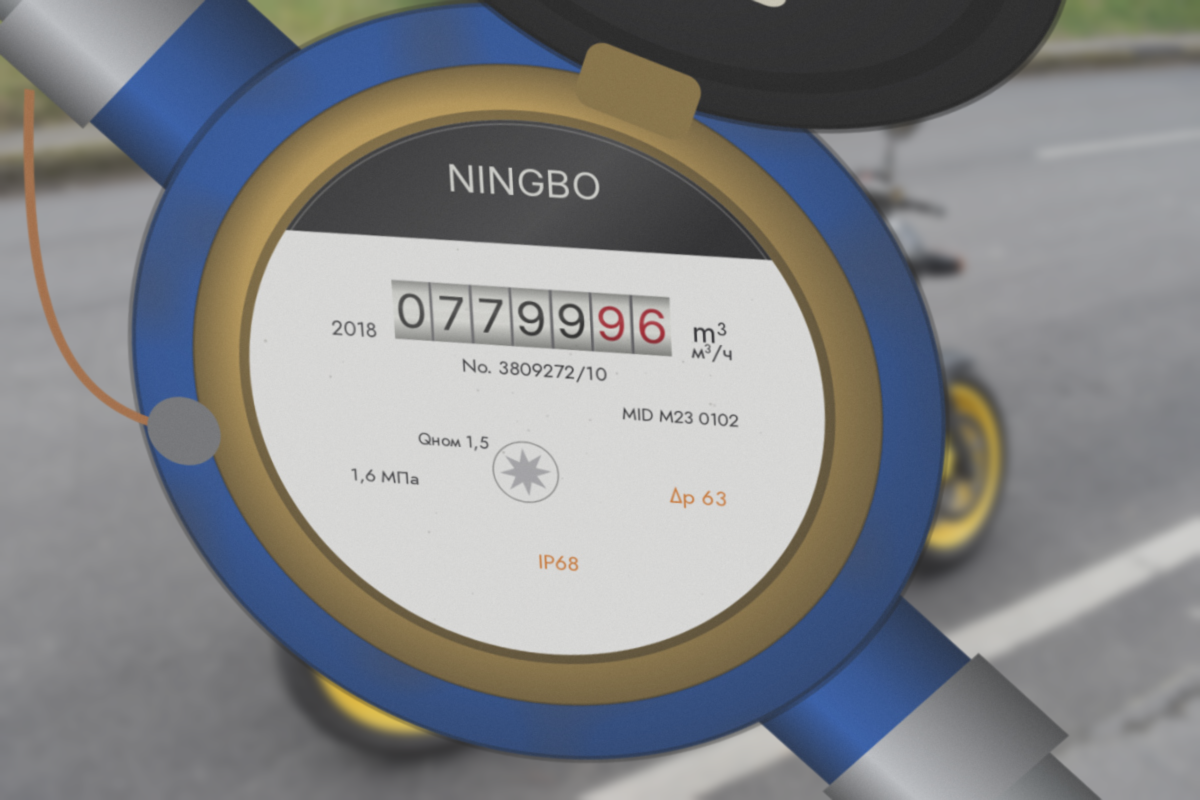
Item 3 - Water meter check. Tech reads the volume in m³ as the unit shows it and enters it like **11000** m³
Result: **7799.96** m³
